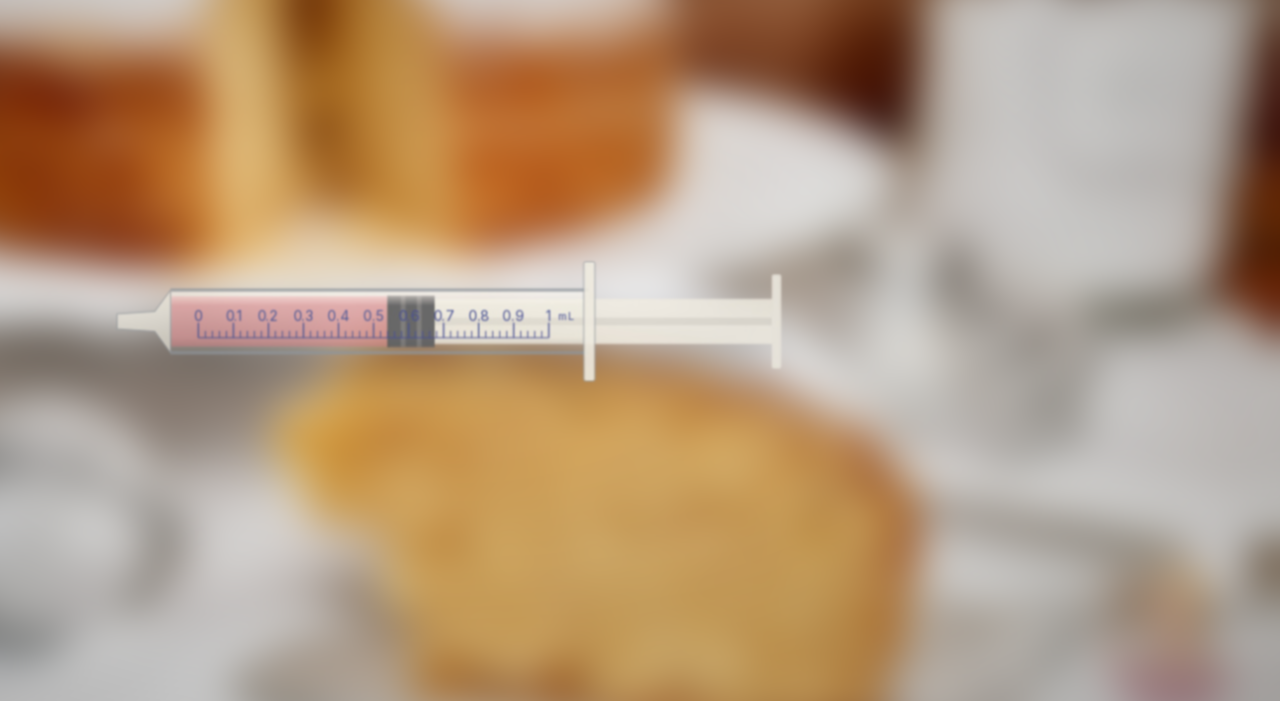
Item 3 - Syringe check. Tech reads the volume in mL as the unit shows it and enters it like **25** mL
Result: **0.54** mL
